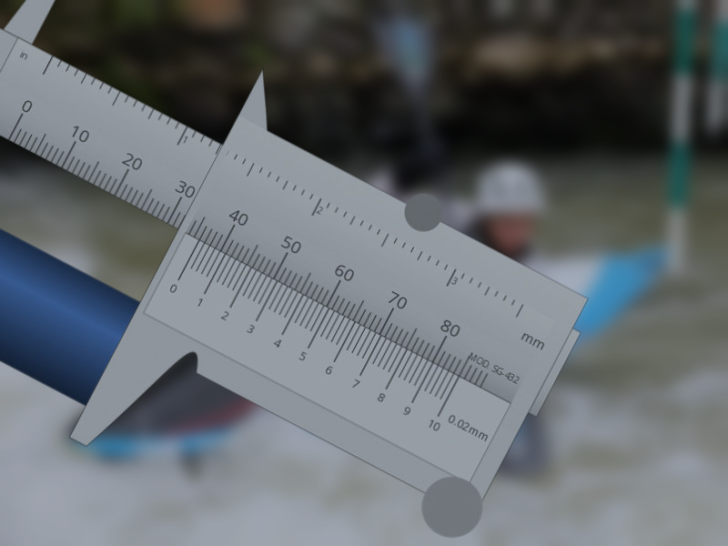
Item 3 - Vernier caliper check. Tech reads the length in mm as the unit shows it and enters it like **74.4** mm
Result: **36.0** mm
